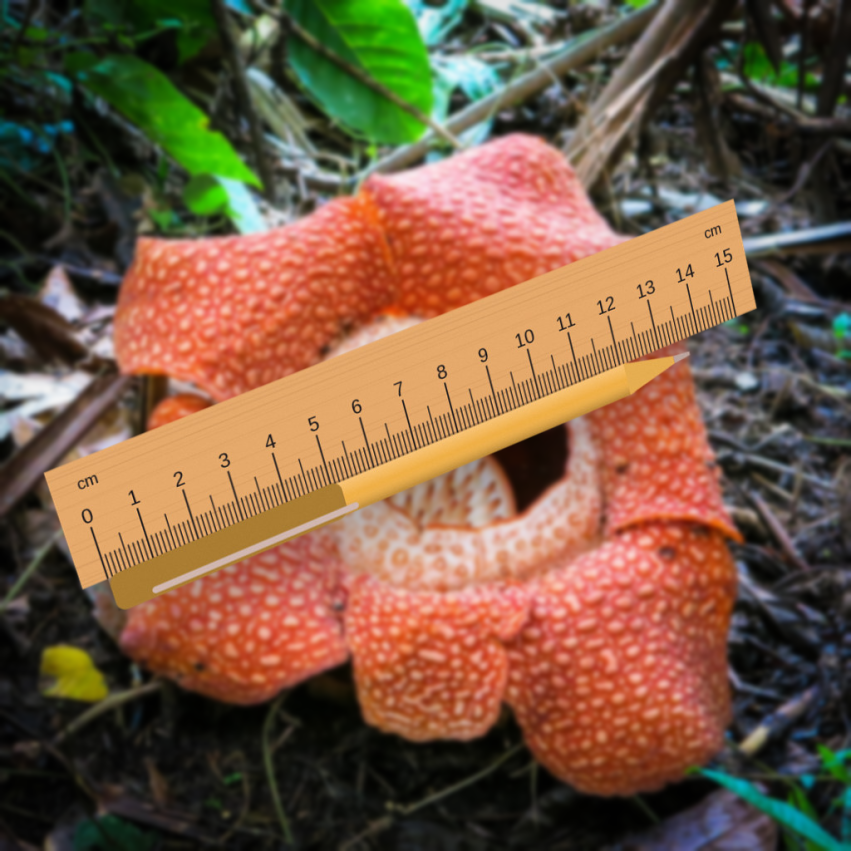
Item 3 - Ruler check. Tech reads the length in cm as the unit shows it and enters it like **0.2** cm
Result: **13.7** cm
